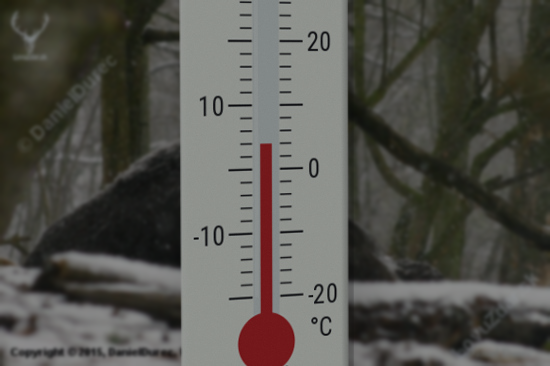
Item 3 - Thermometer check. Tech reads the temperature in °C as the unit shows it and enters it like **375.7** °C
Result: **4** °C
